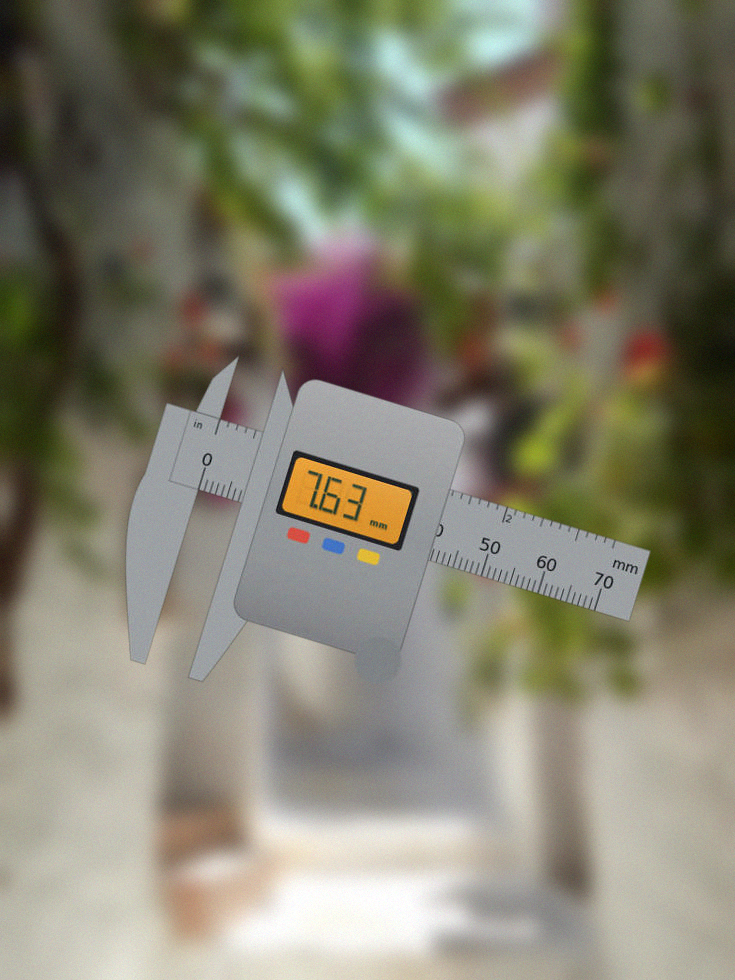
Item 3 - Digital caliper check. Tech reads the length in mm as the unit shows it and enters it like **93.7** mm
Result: **7.63** mm
